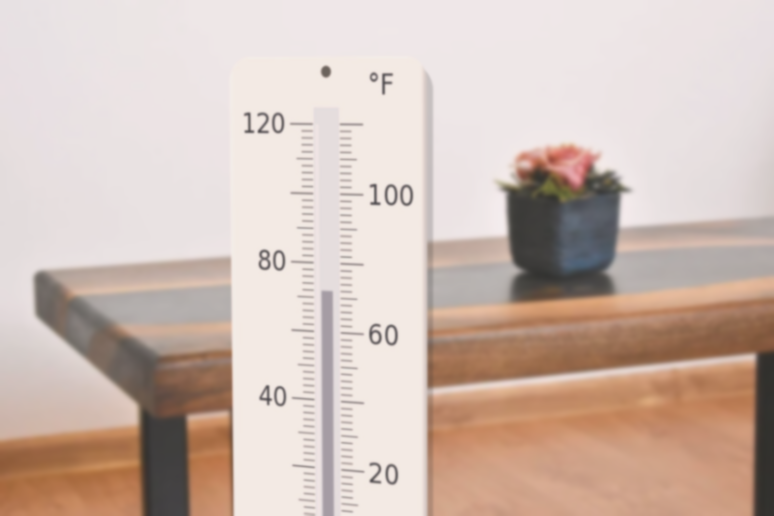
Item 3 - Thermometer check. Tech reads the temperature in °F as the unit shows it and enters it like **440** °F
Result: **72** °F
